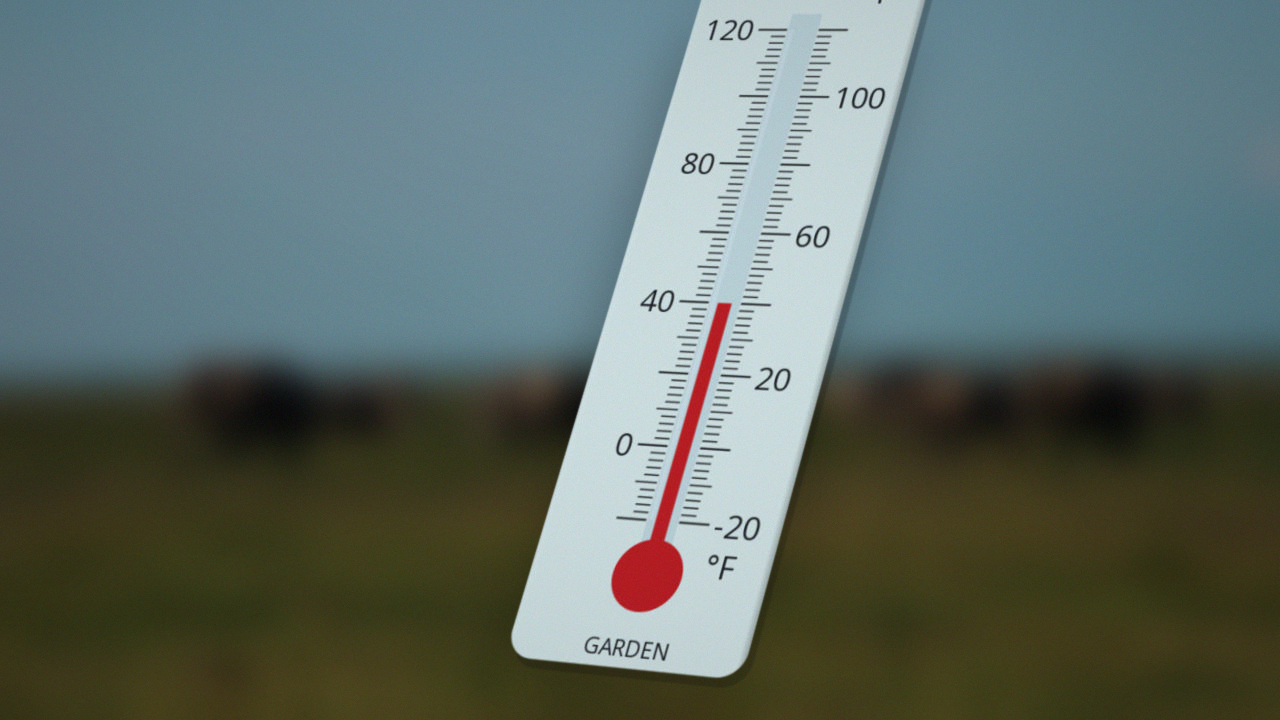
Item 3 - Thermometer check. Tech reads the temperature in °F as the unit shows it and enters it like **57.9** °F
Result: **40** °F
